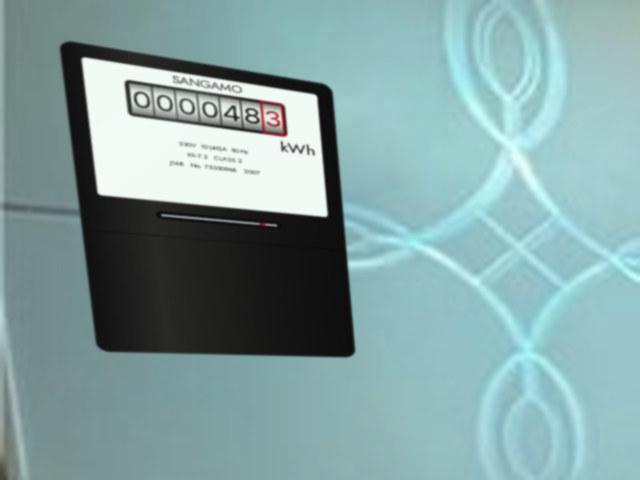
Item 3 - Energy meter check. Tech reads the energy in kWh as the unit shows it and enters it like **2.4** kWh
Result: **48.3** kWh
